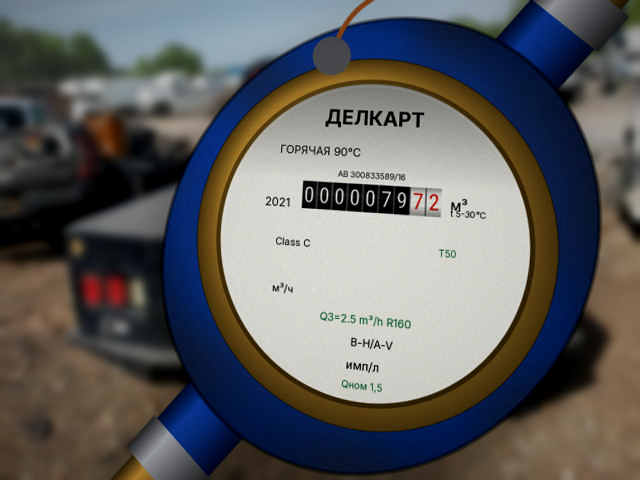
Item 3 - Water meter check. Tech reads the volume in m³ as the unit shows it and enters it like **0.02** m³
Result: **79.72** m³
